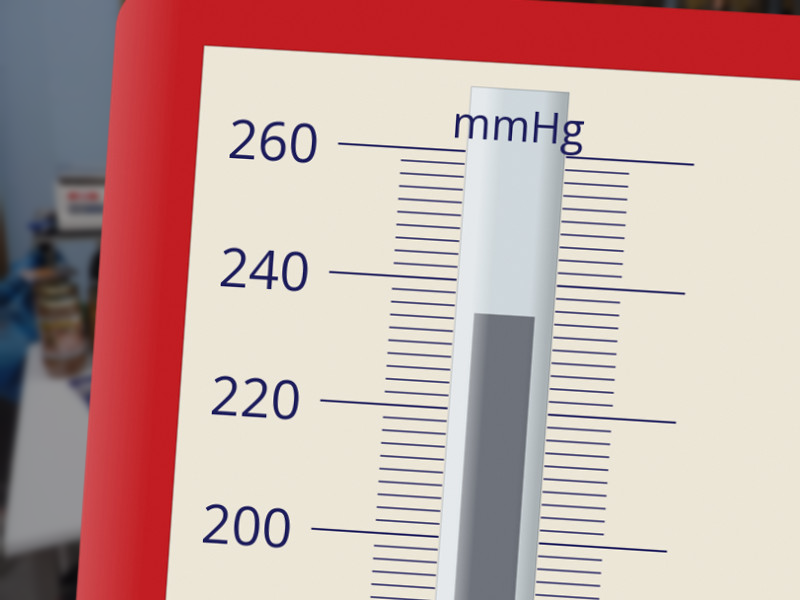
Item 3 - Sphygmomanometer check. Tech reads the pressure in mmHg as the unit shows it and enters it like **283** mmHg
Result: **235** mmHg
